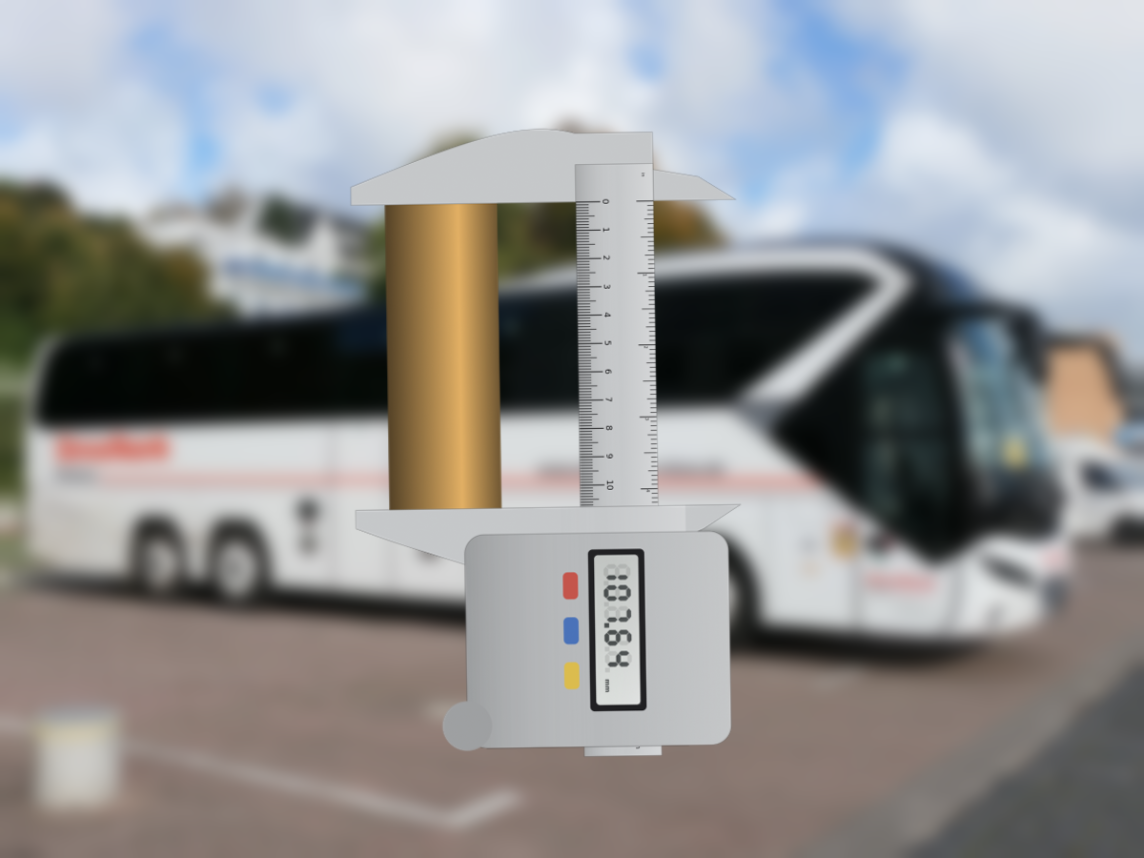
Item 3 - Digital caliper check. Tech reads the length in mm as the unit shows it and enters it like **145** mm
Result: **107.64** mm
